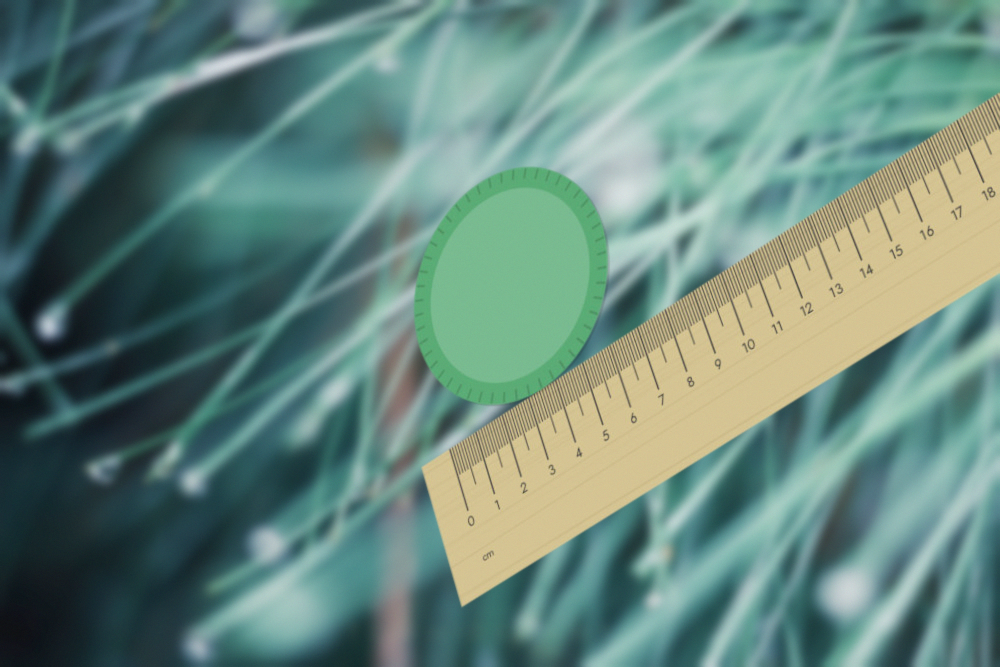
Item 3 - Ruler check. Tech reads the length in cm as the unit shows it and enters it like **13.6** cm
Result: **7** cm
